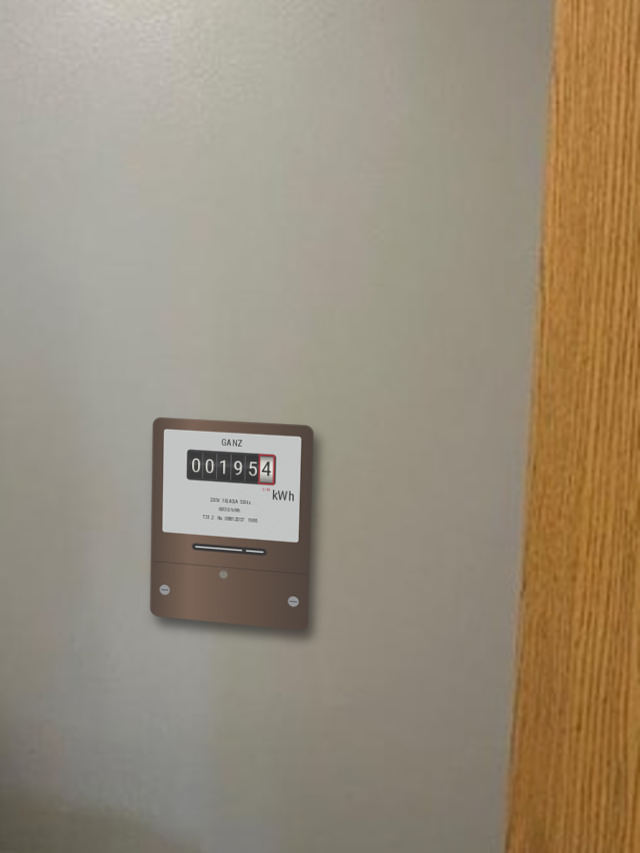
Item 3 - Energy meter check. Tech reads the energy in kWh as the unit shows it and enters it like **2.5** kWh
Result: **195.4** kWh
